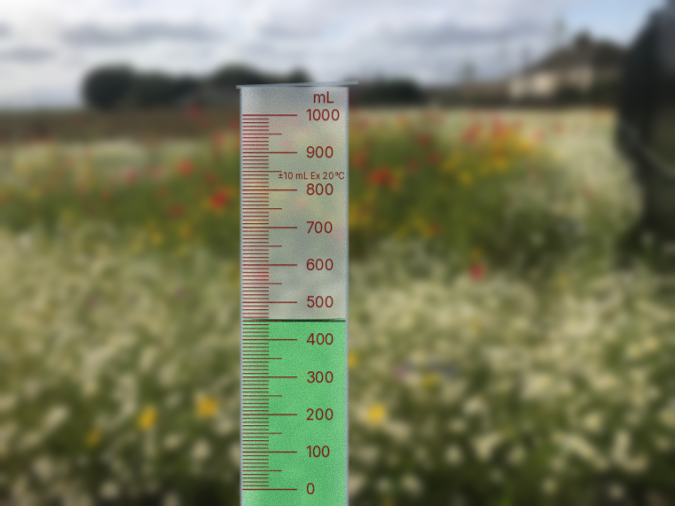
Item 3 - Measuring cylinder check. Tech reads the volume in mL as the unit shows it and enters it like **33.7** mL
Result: **450** mL
